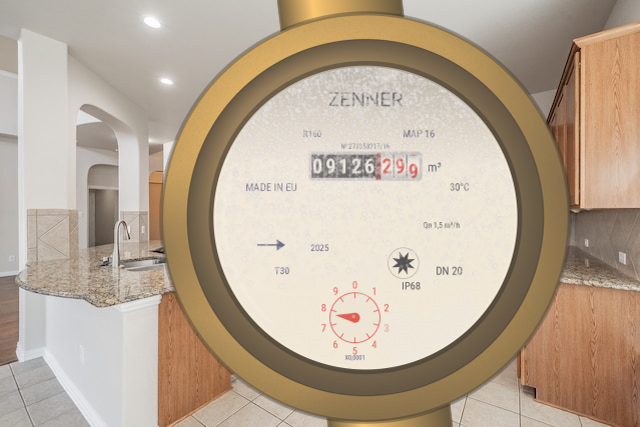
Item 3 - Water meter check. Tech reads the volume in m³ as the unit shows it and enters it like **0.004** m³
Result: **9126.2987** m³
